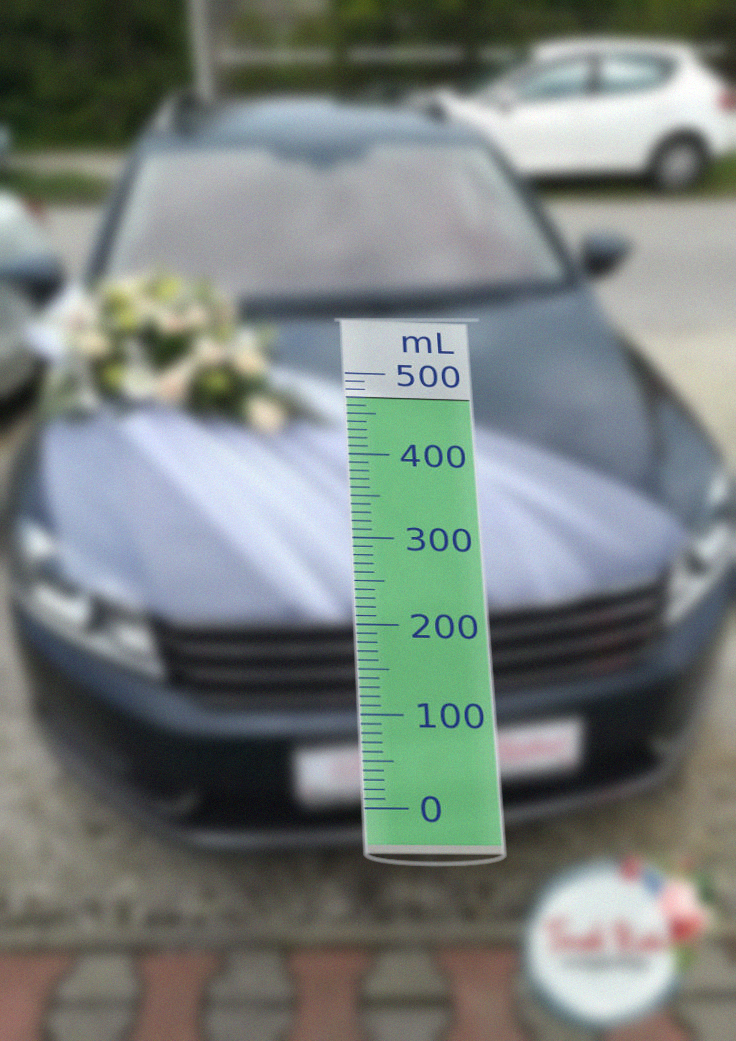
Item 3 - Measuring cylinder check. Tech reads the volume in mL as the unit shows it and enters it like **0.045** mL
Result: **470** mL
